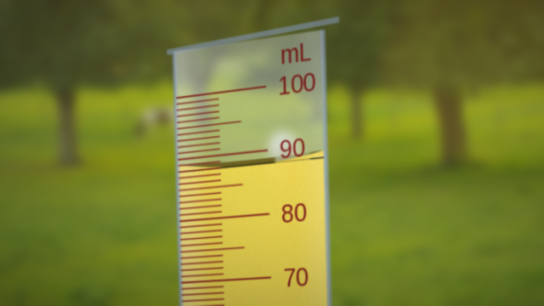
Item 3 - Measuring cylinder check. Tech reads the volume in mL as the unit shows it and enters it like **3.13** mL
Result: **88** mL
